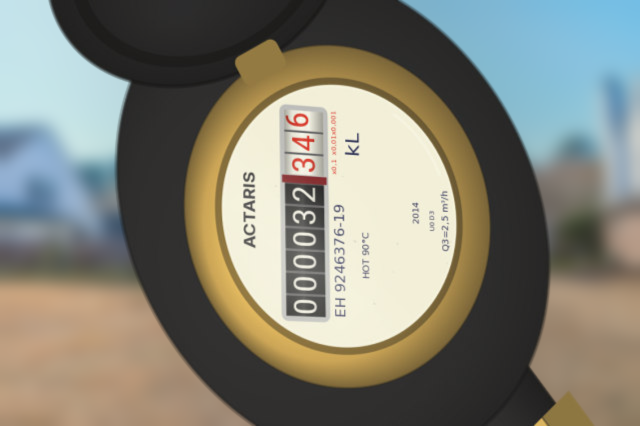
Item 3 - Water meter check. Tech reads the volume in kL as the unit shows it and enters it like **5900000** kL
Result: **32.346** kL
